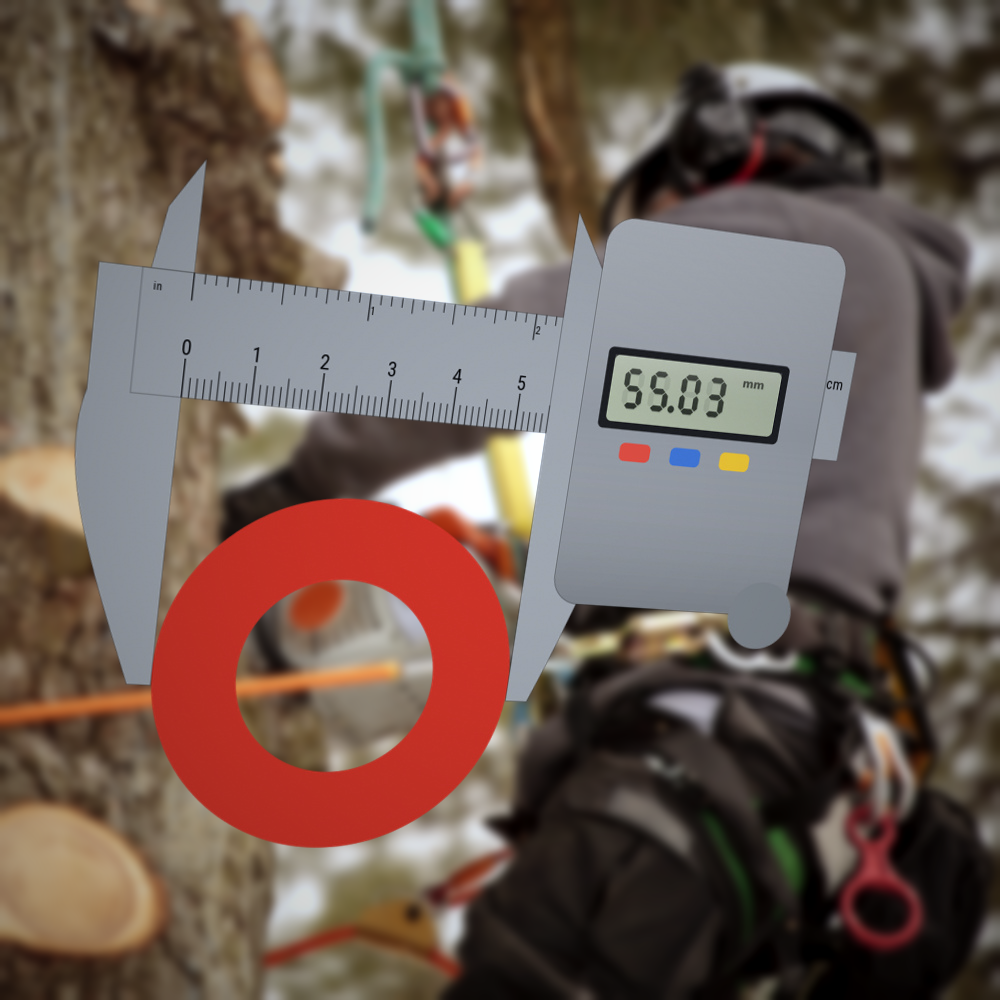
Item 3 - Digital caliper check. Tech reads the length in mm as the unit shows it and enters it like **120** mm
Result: **55.03** mm
